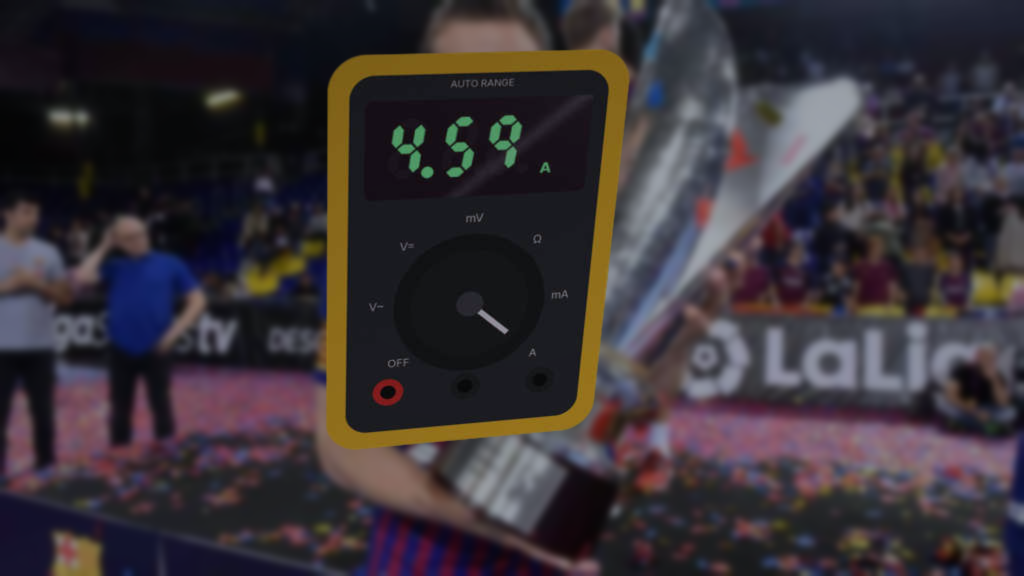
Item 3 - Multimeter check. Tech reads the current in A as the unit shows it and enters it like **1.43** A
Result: **4.59** A
